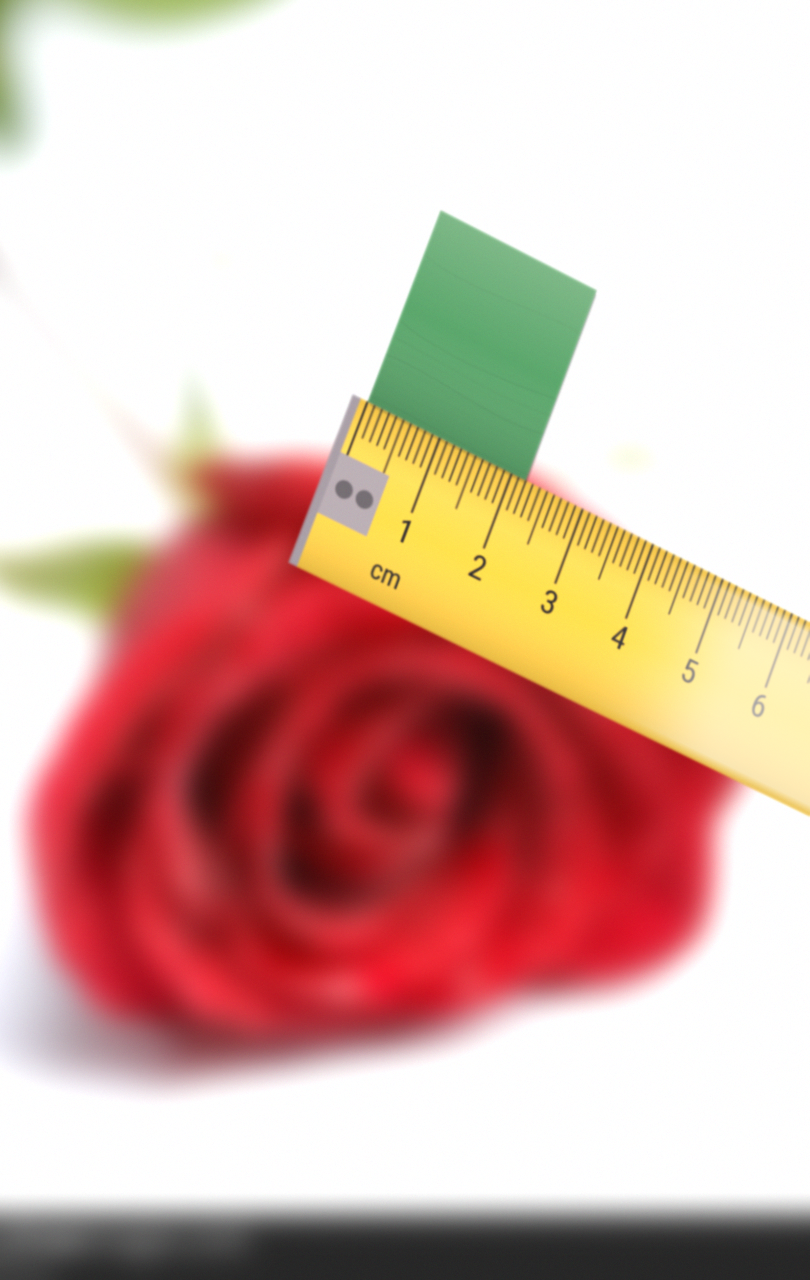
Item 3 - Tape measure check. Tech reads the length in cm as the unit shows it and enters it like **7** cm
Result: **2.2** cm
